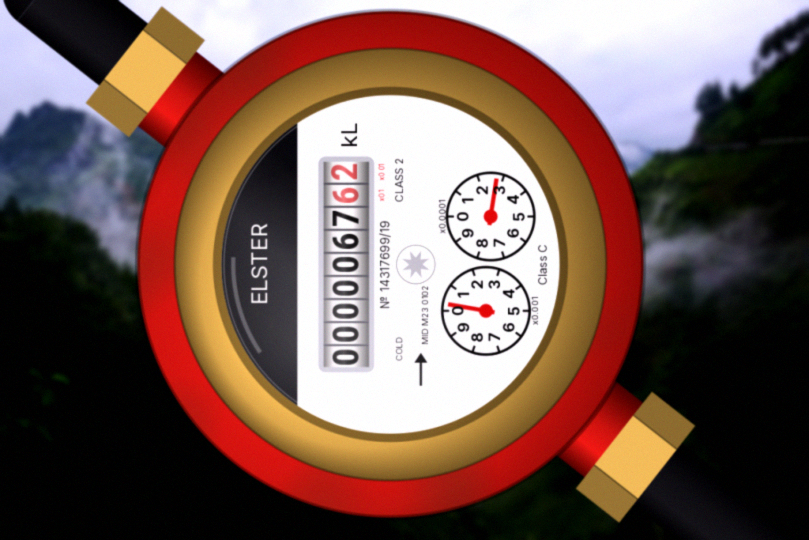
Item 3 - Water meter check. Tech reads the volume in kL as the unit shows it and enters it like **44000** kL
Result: **67.6202** kL
